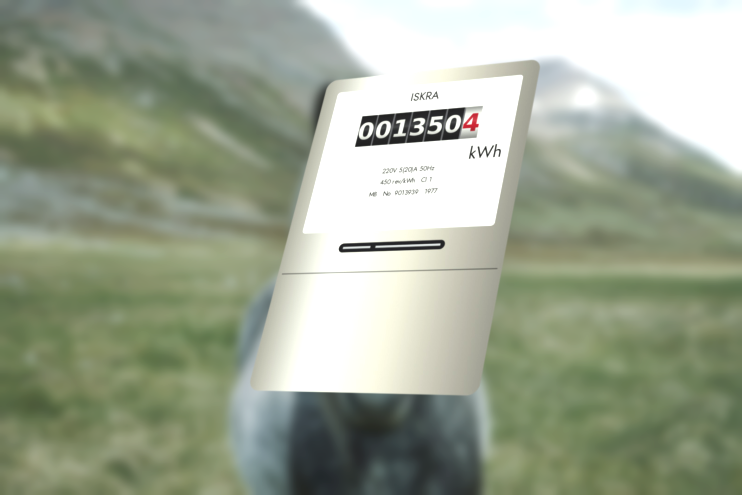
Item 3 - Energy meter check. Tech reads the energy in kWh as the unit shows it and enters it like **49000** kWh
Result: **1350.4** kWh
